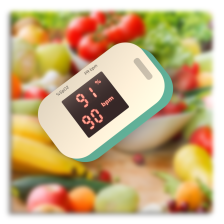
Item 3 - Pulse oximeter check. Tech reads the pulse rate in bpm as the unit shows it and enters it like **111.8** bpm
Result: **90** bpm
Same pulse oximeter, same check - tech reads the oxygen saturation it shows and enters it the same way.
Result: **91** %
